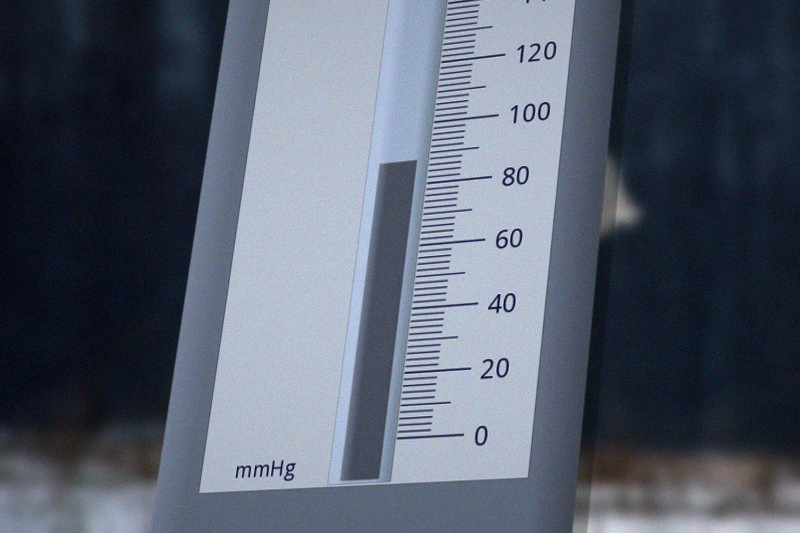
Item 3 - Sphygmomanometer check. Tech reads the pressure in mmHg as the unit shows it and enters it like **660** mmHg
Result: **88** mmHg
